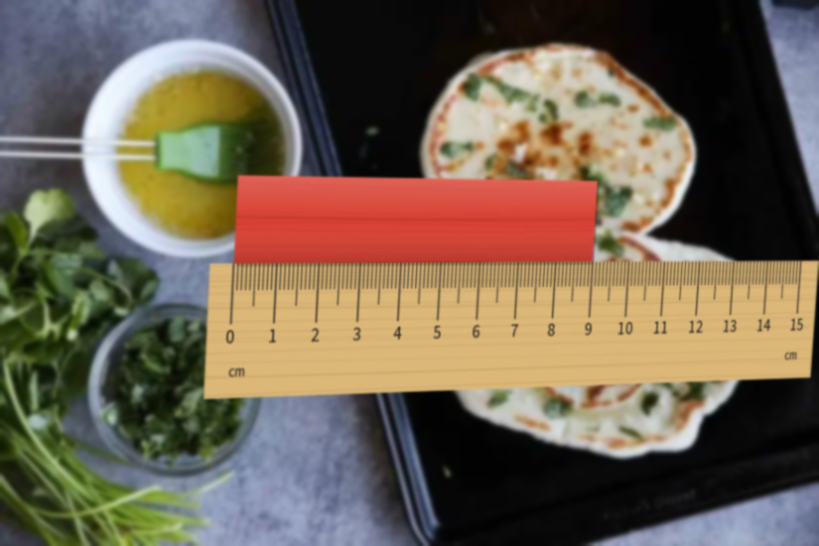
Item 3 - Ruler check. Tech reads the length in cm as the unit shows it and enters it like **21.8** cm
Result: **9** cm
